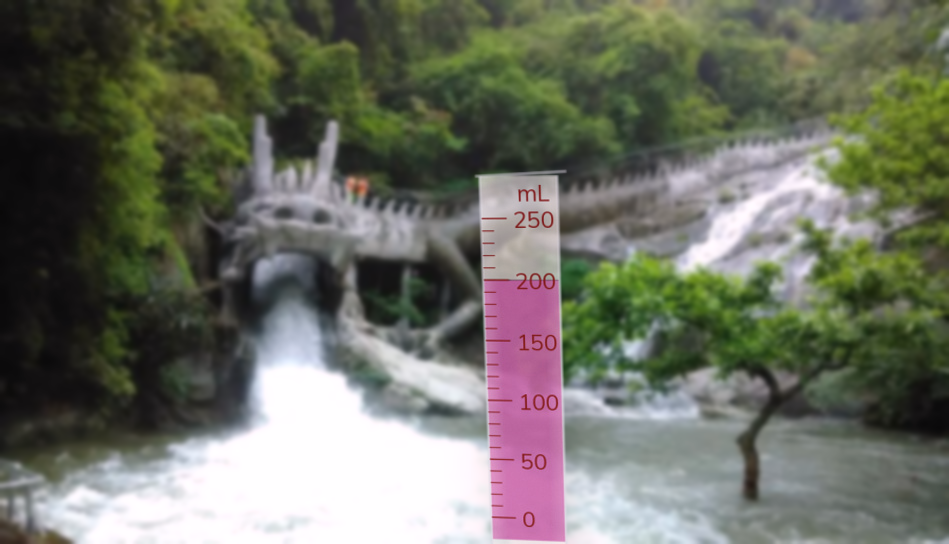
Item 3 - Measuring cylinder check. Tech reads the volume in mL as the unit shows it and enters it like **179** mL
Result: **200** mL
